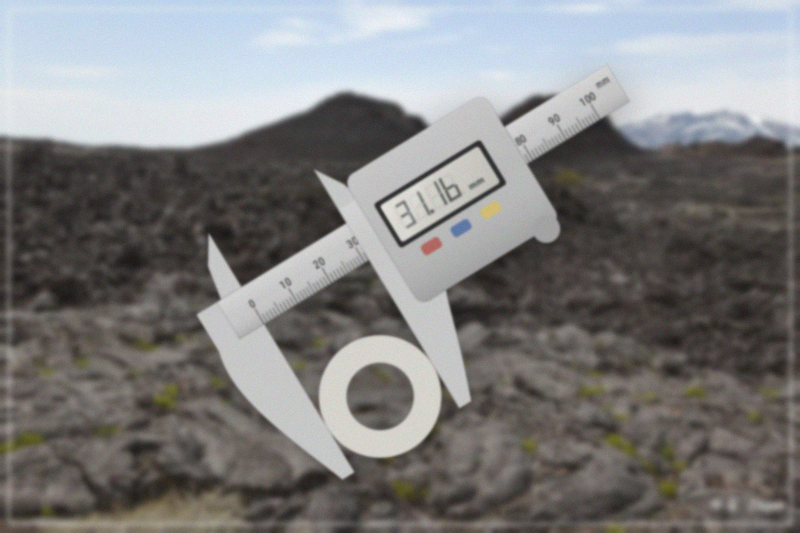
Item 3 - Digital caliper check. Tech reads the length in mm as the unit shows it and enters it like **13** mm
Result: **31.16** mm
